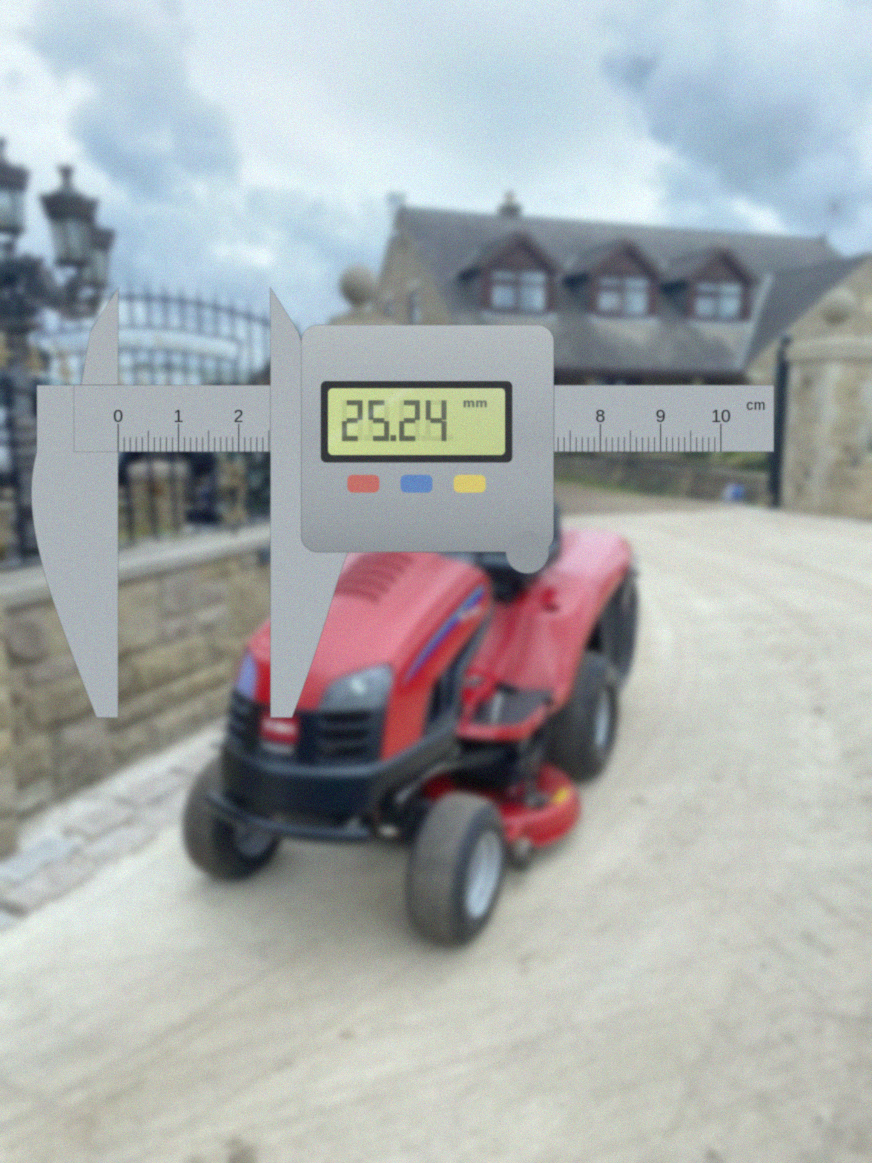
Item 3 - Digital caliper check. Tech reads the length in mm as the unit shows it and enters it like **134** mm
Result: **25.24** mm
